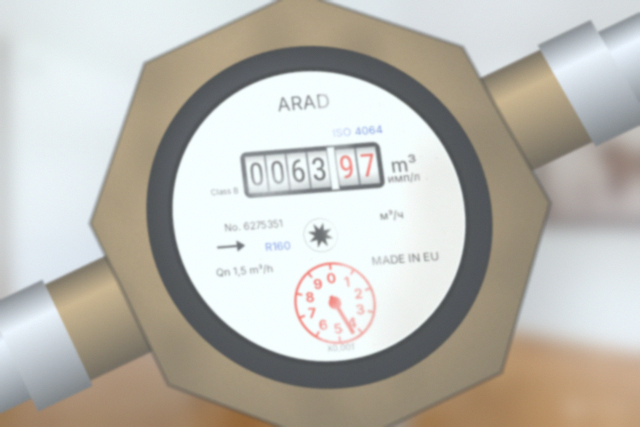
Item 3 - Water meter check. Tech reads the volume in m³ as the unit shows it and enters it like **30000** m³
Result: **63.974** m³
